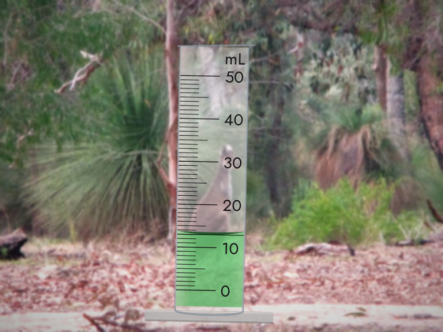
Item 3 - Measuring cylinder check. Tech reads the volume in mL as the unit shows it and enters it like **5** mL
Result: **13** mL
